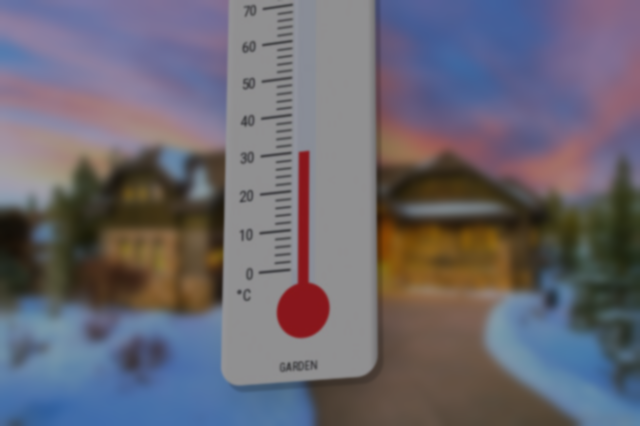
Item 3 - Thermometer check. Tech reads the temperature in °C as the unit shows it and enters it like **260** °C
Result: **30** °C
